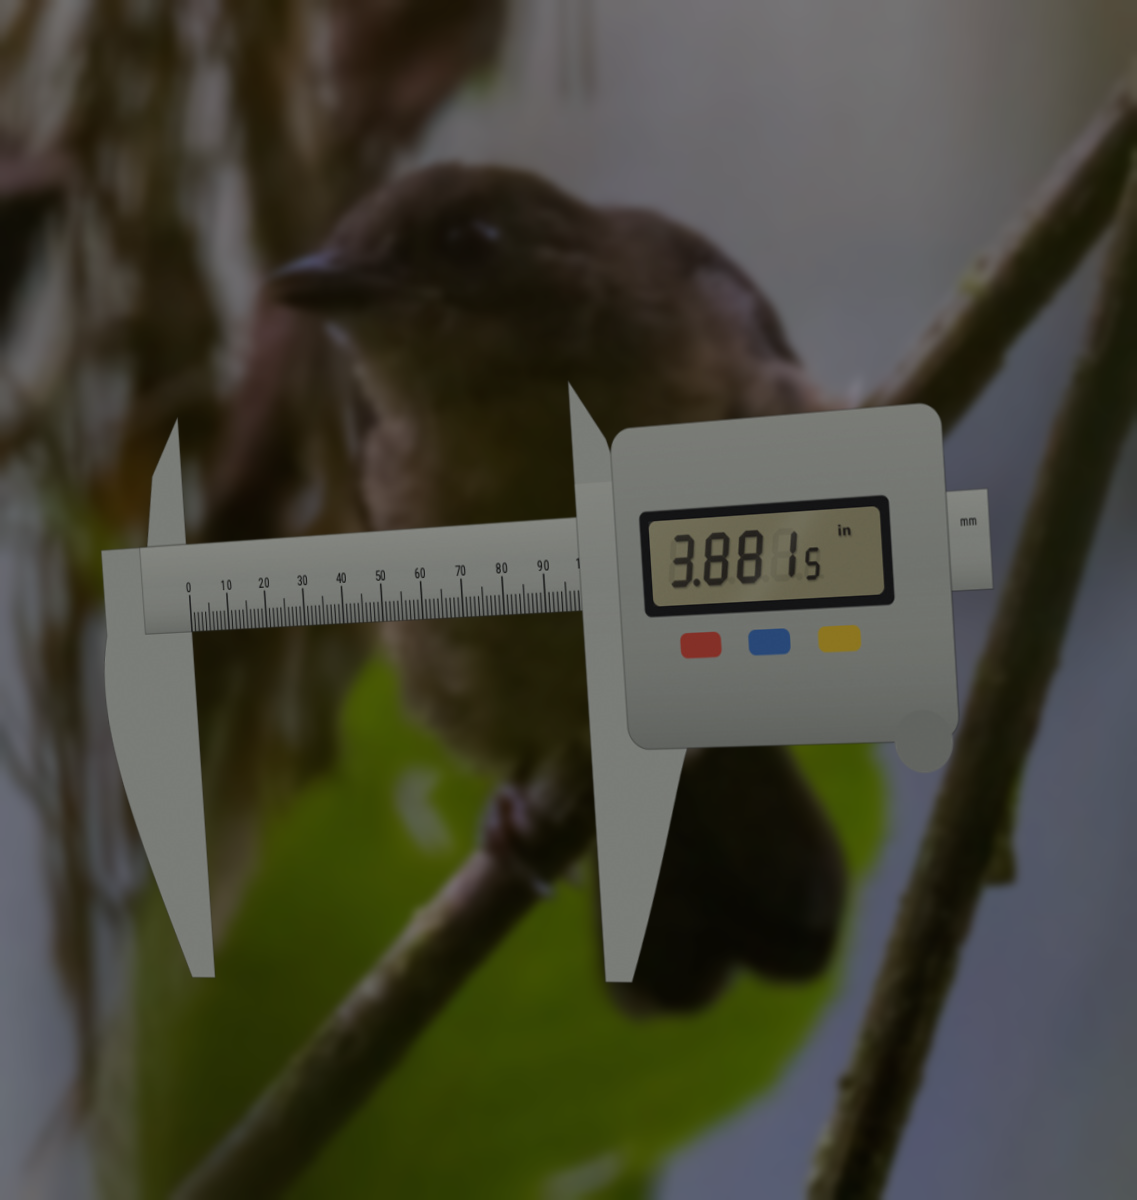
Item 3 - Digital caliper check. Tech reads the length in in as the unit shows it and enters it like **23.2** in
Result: **3.8815** in
